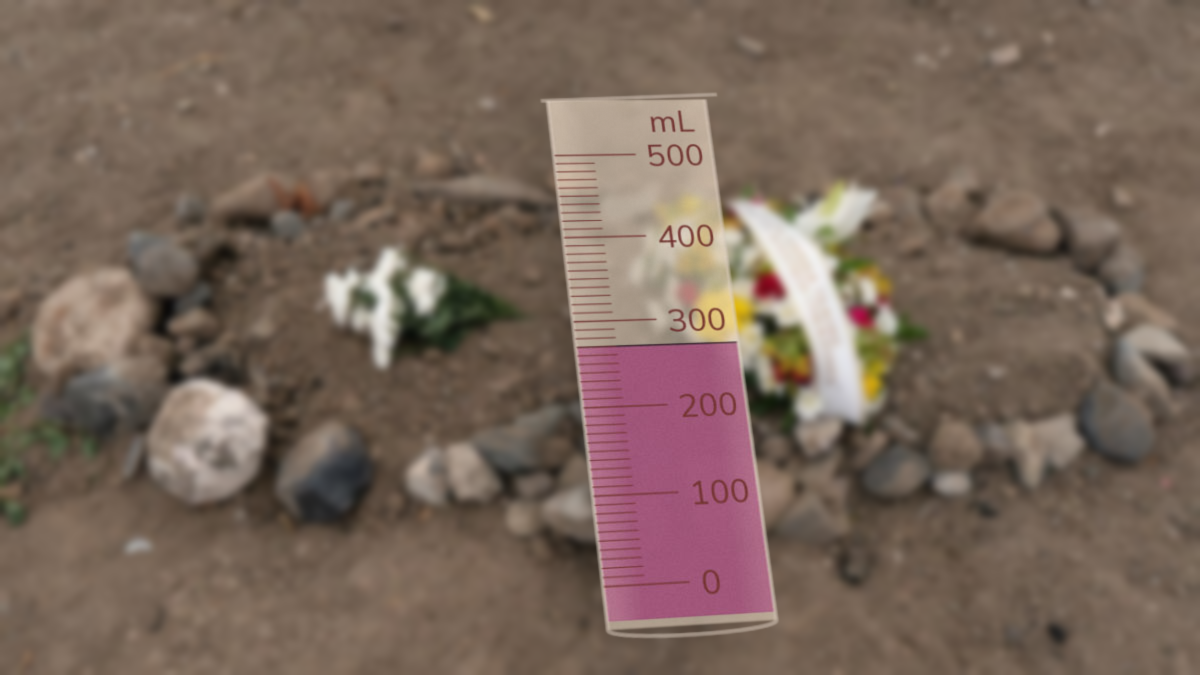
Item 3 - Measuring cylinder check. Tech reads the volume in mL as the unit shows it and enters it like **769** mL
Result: **270** mL
